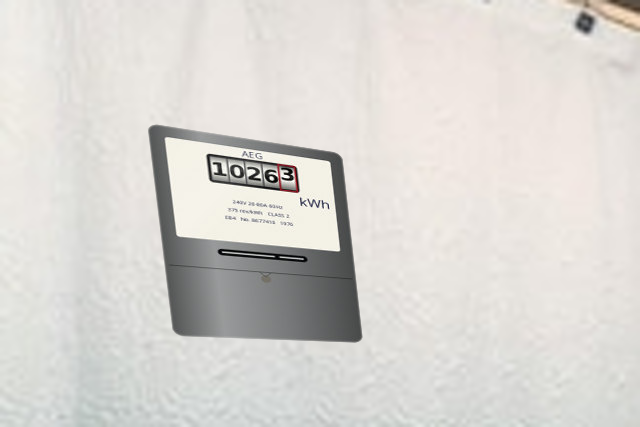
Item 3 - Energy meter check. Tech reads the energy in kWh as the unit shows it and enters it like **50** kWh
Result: **1026.3** kWh
